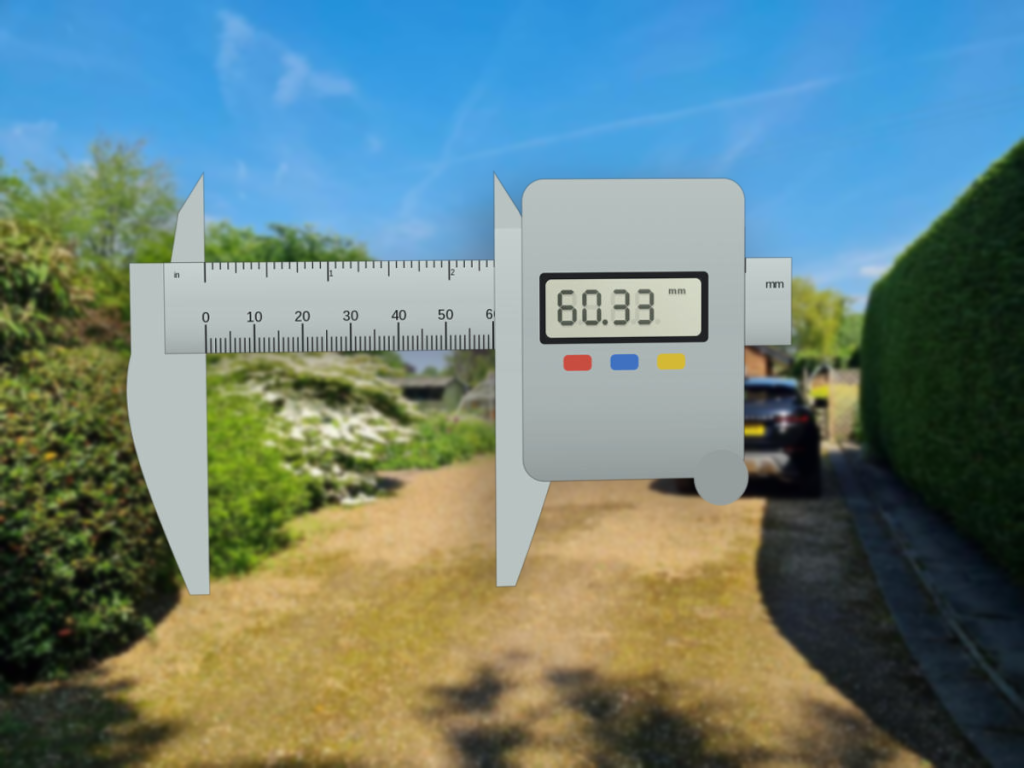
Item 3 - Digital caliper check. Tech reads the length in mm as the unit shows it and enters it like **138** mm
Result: **60.33** mm
